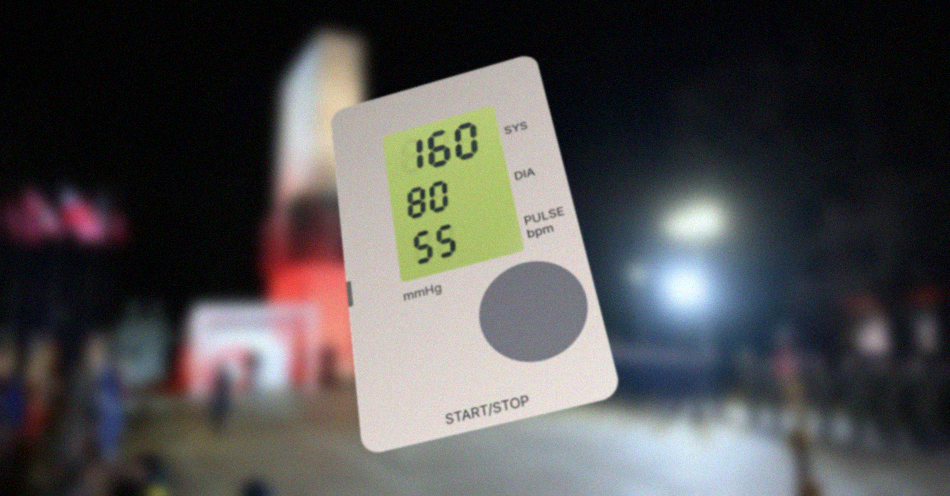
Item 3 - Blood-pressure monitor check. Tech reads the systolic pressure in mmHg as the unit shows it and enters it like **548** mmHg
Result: **160** mmHg
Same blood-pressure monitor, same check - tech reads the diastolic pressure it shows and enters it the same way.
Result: **80** mmHg
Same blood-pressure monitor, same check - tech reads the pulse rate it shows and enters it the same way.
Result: **55** bpm
